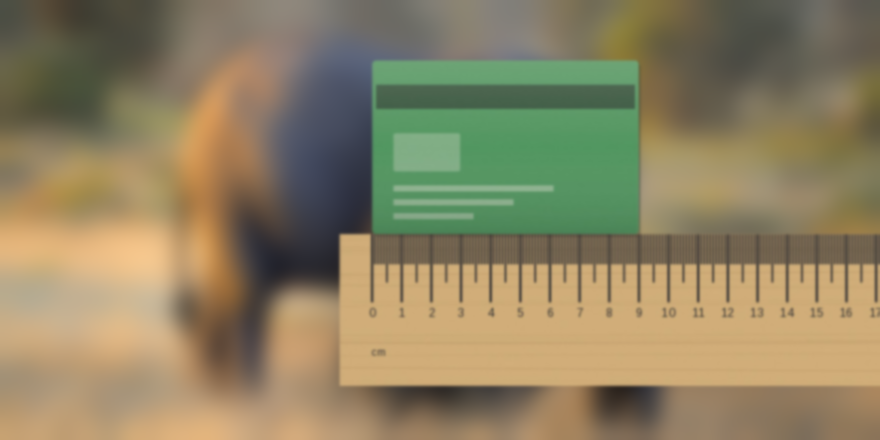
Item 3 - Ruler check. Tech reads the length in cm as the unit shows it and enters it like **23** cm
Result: **9** cm
